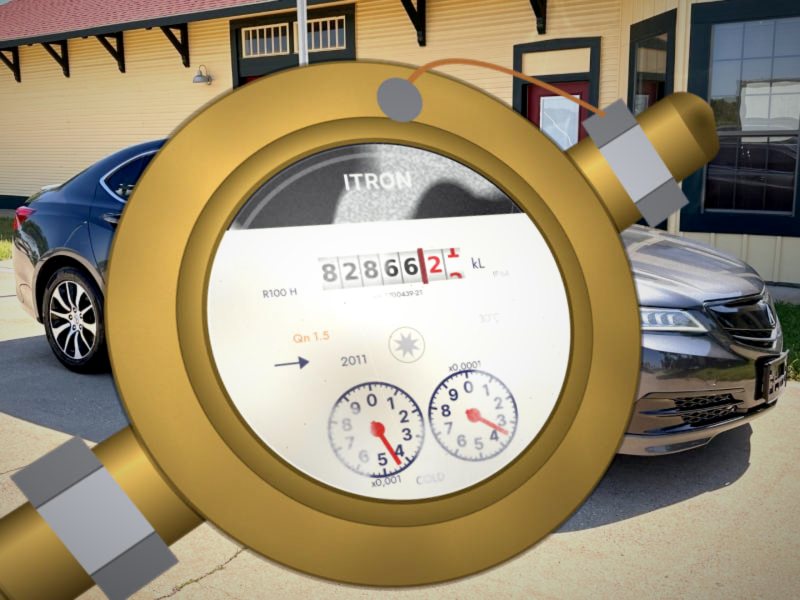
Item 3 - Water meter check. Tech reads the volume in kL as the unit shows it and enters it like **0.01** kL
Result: **82866.2143** kL
